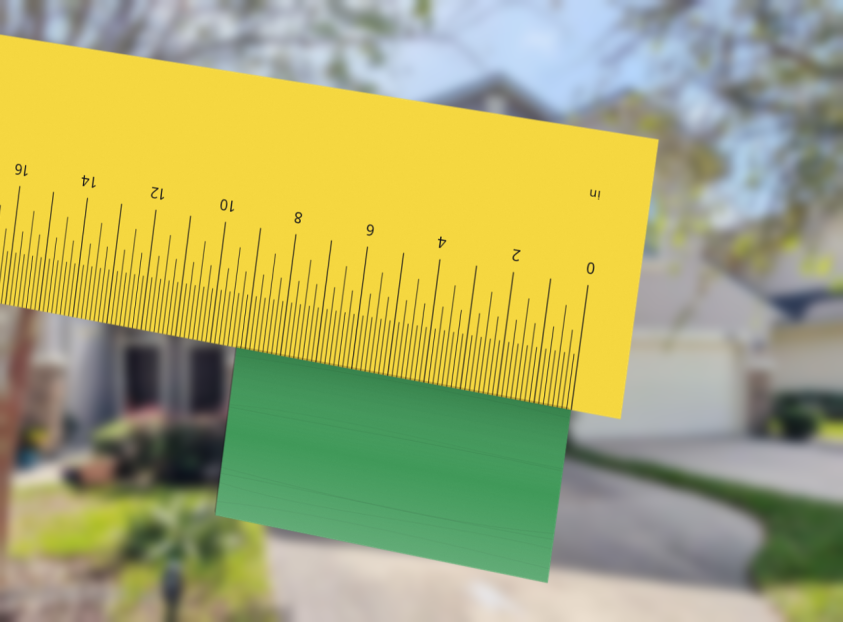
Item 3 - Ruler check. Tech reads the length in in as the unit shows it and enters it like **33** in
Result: **9.25** in
